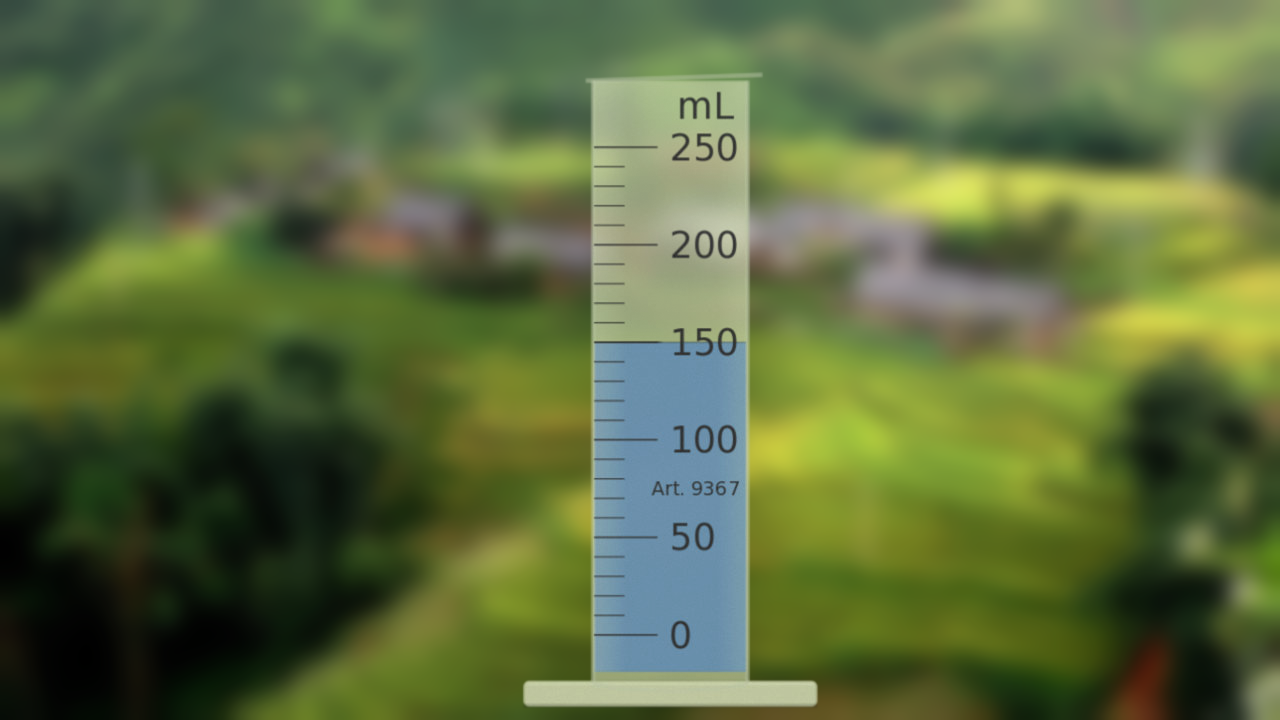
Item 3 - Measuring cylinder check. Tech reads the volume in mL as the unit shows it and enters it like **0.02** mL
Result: **150** mL
